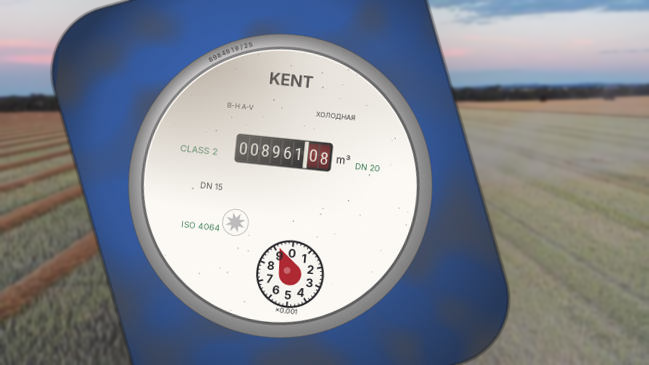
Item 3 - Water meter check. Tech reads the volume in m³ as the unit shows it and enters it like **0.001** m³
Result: **8961.079** m³
